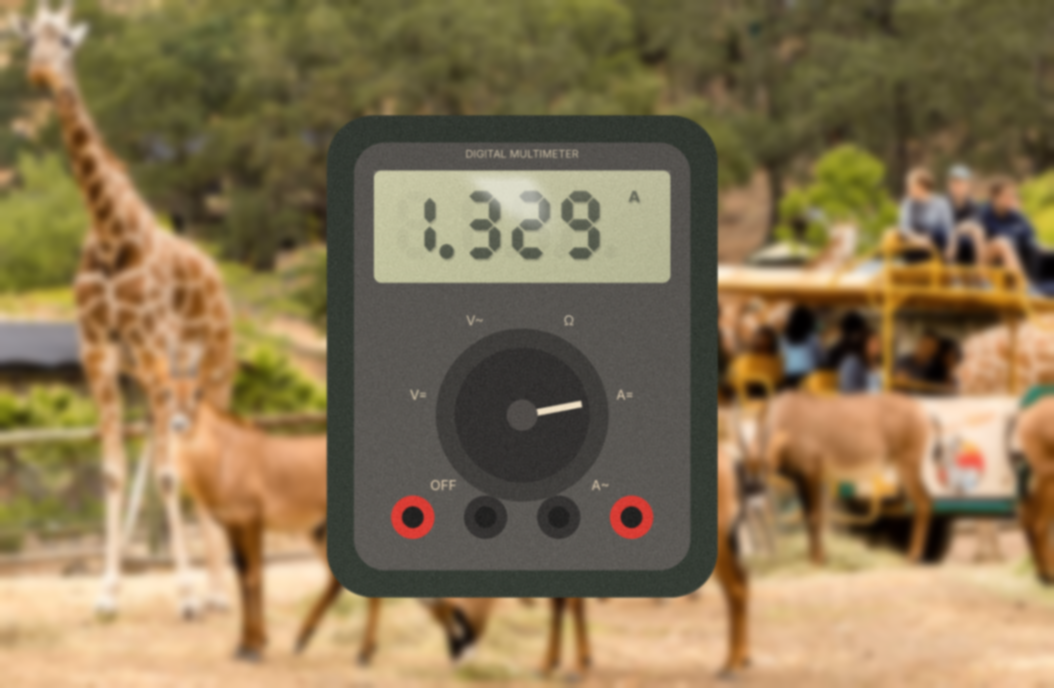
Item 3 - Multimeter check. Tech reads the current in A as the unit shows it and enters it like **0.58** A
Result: **1.329** A
